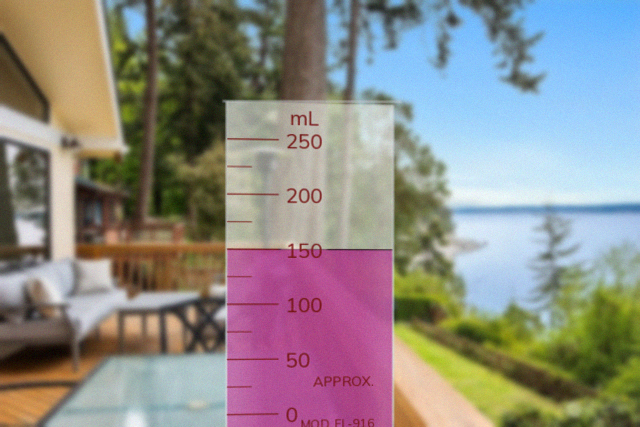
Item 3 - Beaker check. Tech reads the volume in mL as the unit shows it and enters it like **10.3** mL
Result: **150** mL
